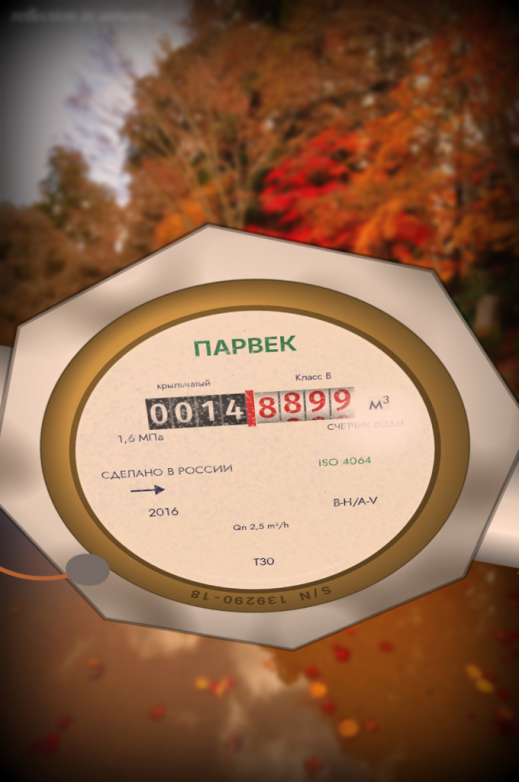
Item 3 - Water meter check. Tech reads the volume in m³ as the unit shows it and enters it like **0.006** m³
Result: **14.8899** m³
